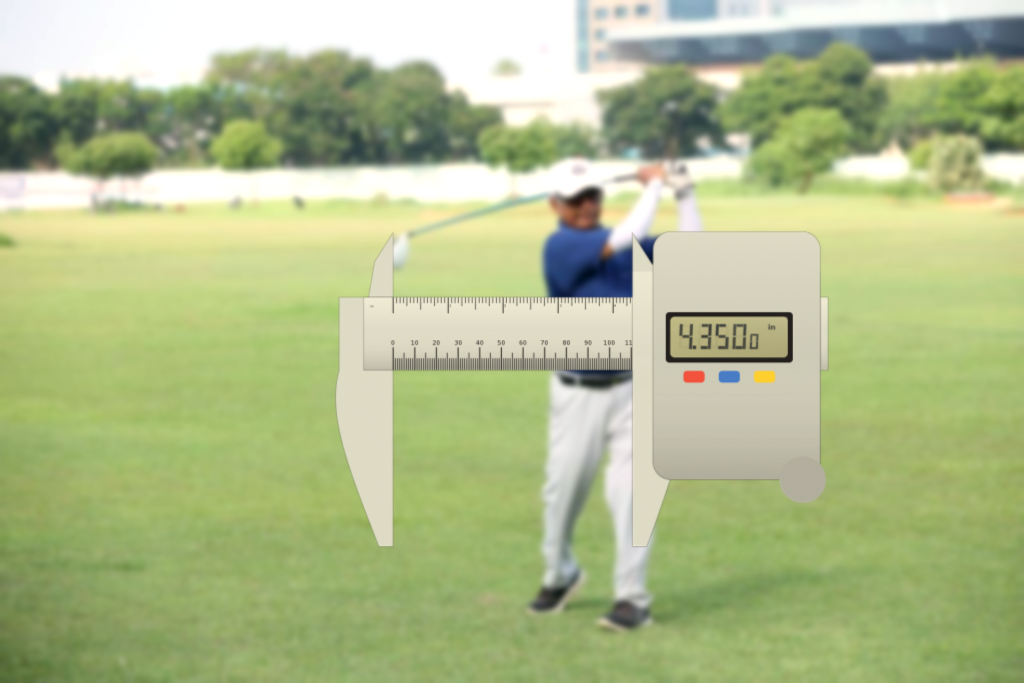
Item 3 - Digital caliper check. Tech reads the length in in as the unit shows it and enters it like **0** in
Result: **4.3500** in
